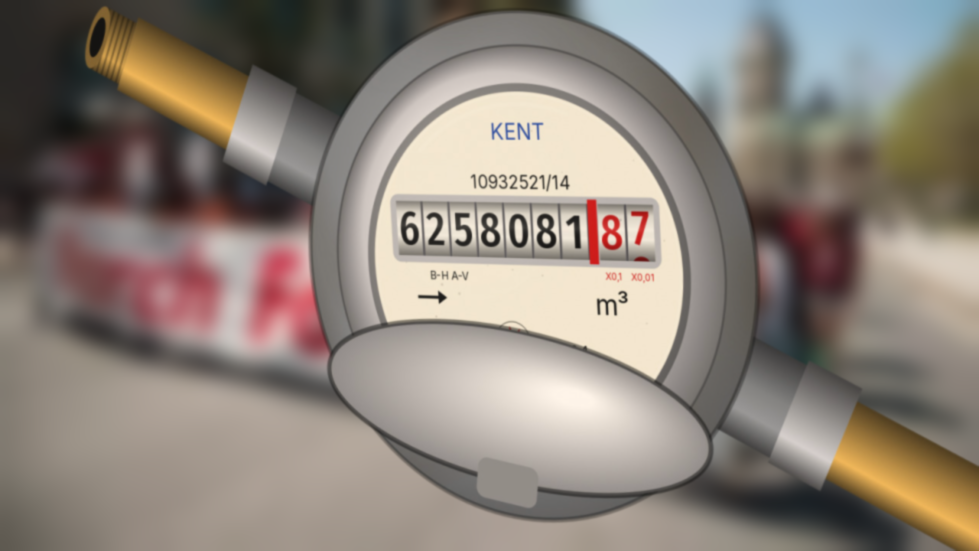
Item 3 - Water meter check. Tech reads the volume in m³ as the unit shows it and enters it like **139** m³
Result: **6258081.87** m³
